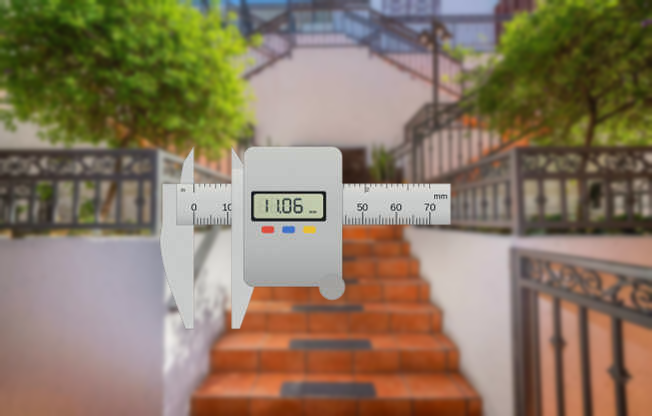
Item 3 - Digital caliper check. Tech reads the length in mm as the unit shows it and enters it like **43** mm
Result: **11.06** mm
